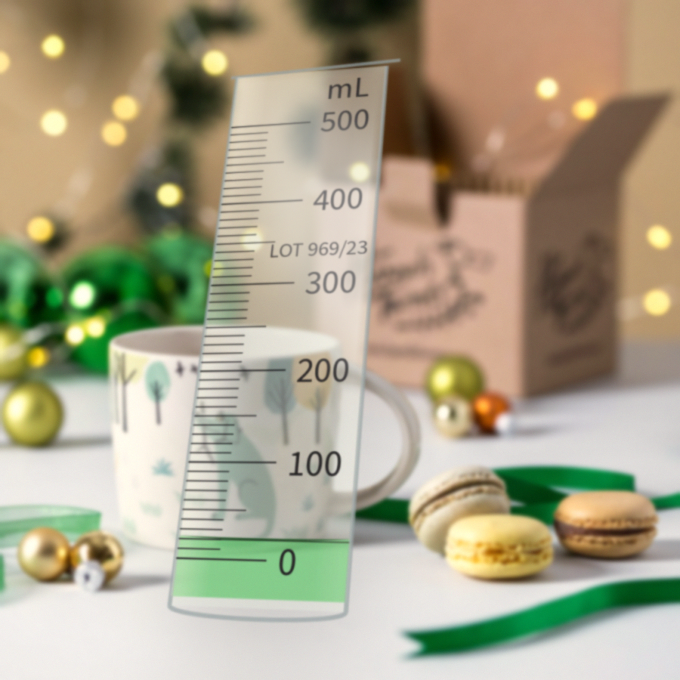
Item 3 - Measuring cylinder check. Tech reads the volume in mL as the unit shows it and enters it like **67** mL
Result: **20** mL
